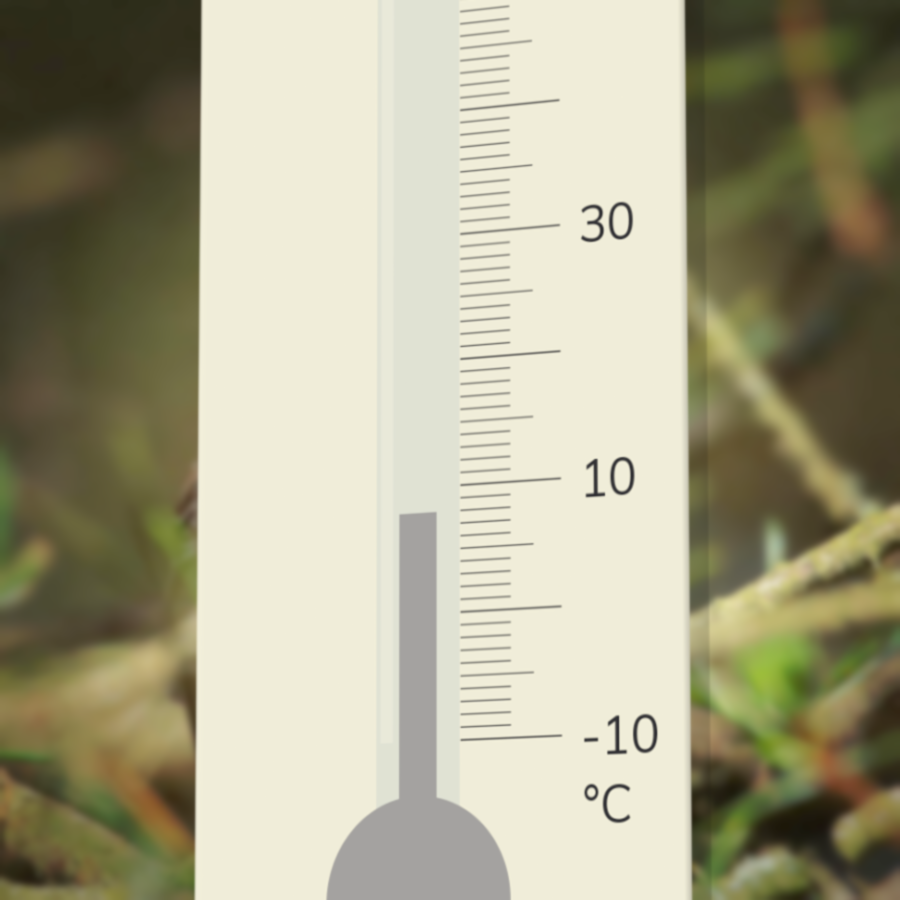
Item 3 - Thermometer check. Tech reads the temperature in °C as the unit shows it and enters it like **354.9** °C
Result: **8** °C
